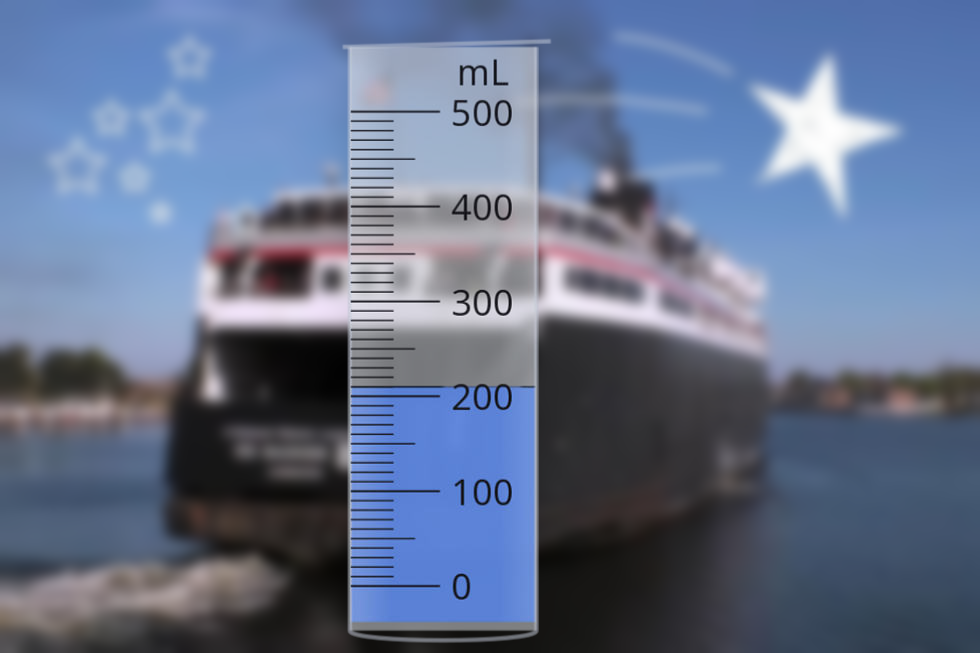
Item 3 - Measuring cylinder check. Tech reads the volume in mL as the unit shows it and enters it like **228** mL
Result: **210** mL
